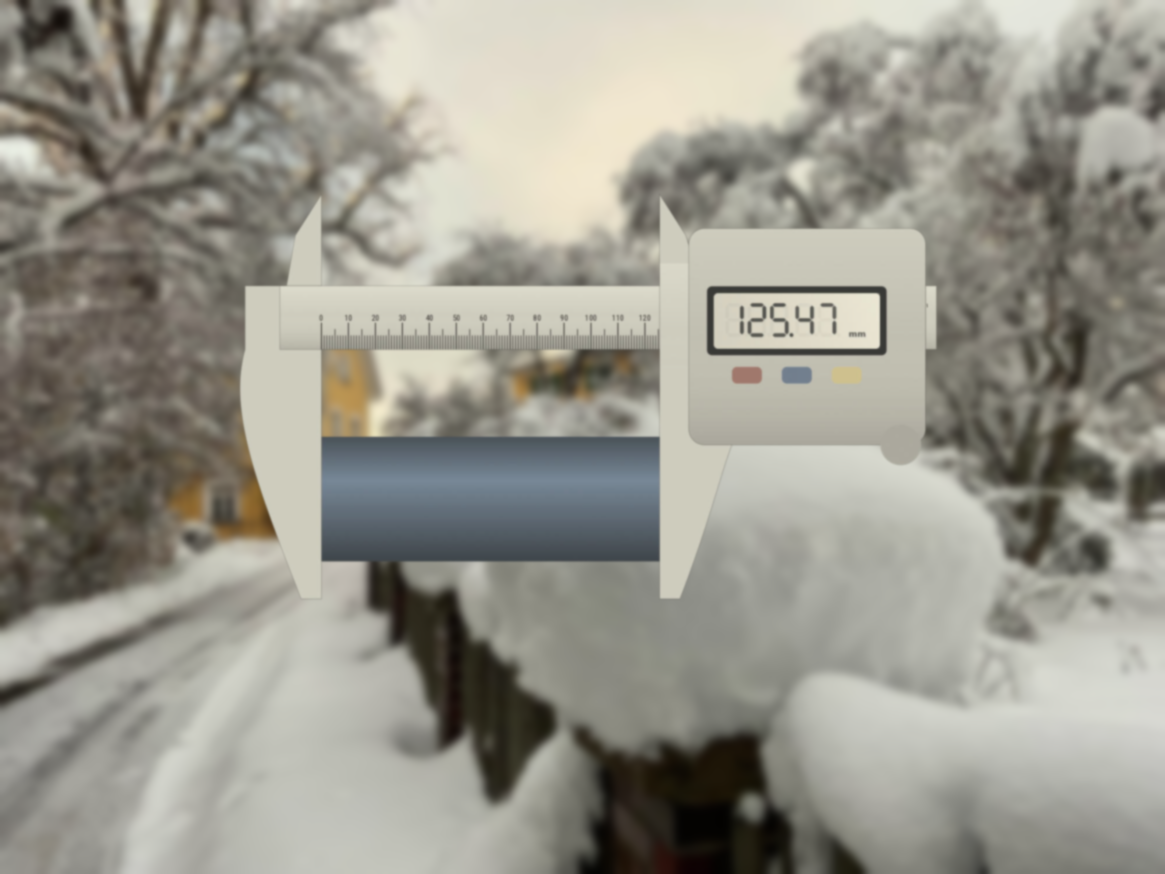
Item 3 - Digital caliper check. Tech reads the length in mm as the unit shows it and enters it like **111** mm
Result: **125.47** mm
